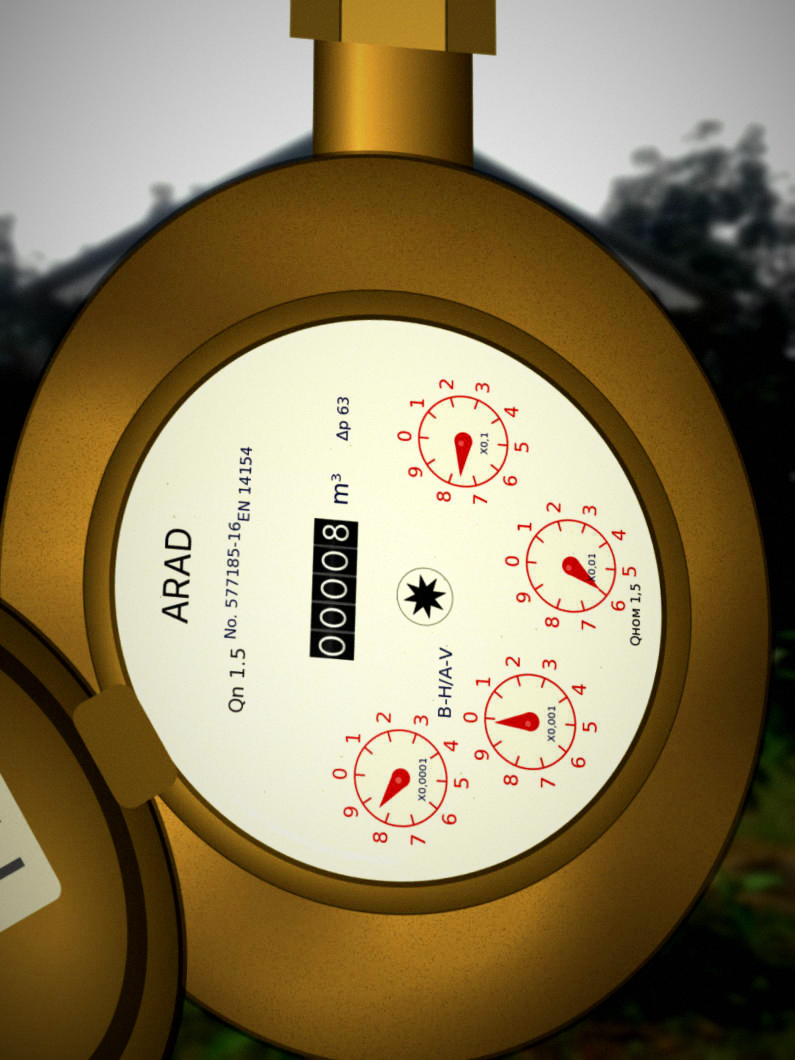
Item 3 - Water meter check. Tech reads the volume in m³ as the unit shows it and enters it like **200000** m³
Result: **8.7598** m³
